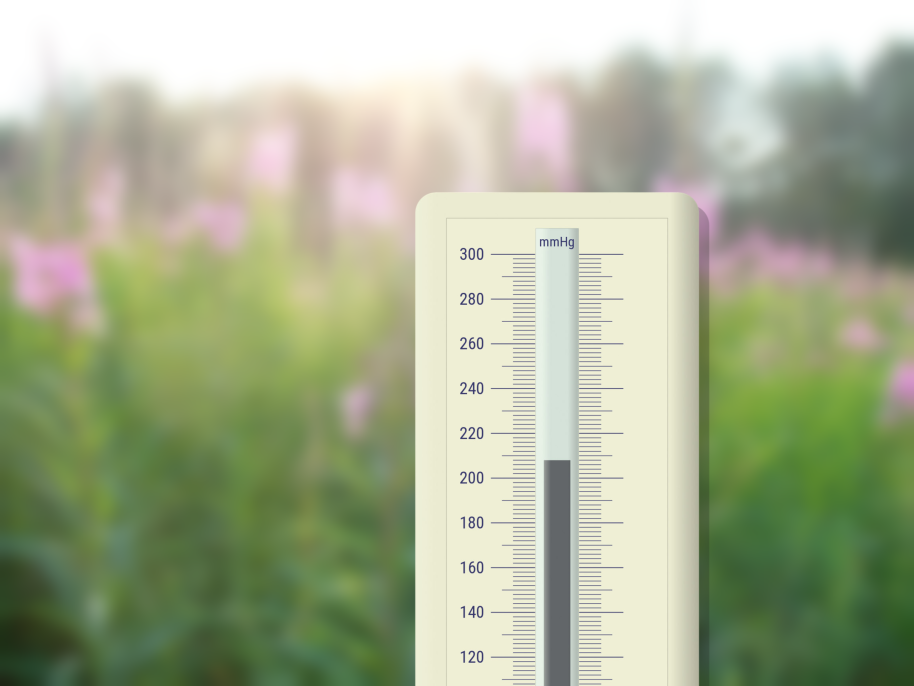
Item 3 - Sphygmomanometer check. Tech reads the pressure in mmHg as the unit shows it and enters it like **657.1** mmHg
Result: **208** mmHg
